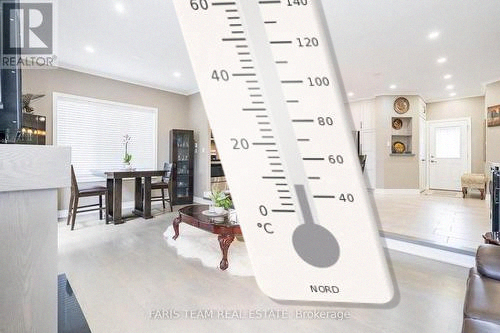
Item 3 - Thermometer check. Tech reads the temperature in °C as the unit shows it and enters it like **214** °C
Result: **8** °C
